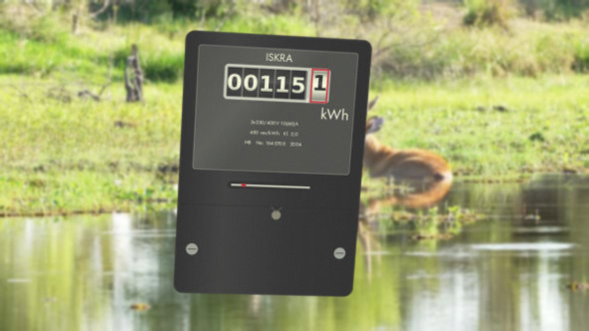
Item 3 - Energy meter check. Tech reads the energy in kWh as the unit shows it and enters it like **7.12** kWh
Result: **115.1** kWh
